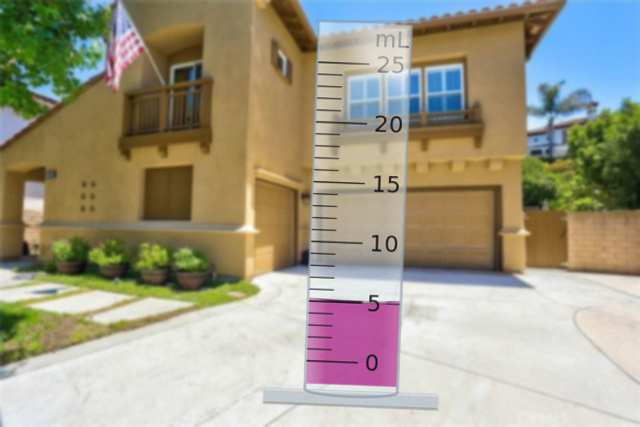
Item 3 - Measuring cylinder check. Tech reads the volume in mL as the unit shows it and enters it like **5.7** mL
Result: **5** mL
